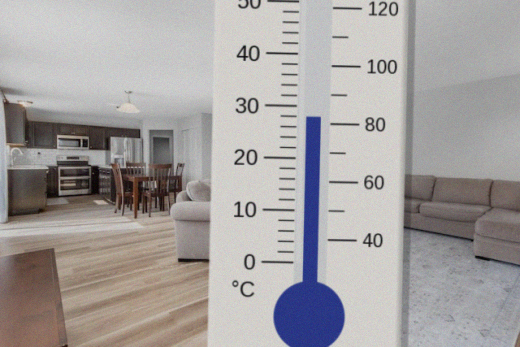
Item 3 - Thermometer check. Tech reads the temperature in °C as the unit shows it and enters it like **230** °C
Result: **28** °C
